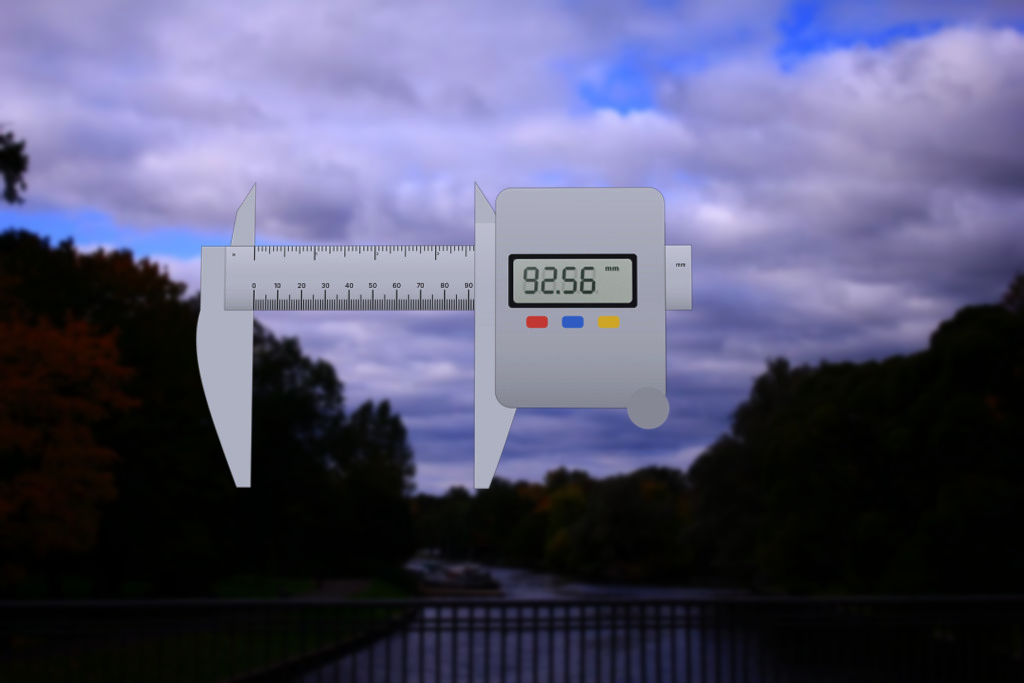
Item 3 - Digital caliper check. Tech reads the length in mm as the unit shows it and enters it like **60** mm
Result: **92.56** mm
